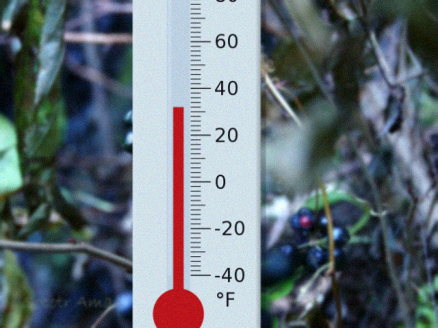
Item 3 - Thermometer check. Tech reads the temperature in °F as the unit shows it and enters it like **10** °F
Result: **32** °F
